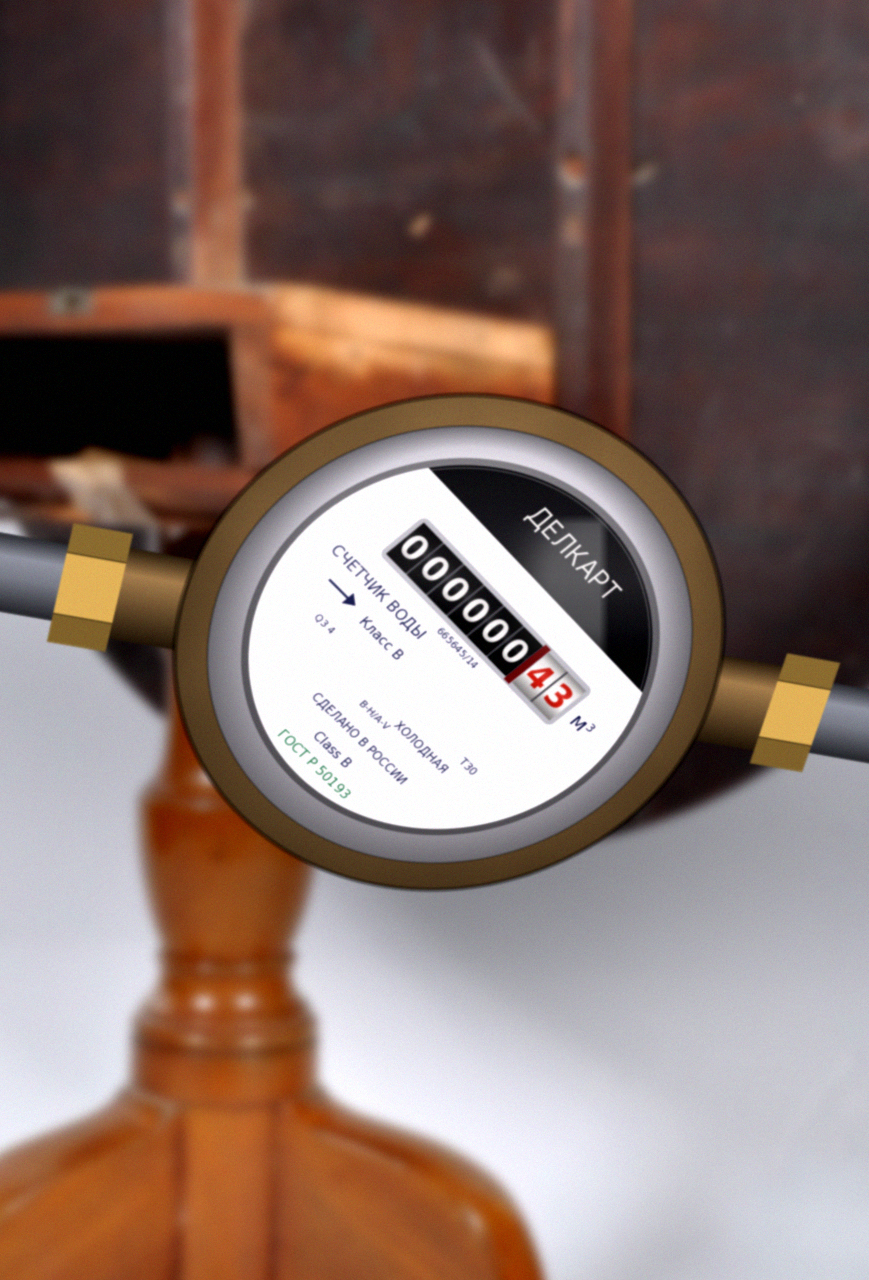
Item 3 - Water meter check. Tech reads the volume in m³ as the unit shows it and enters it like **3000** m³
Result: **0.43** m³
